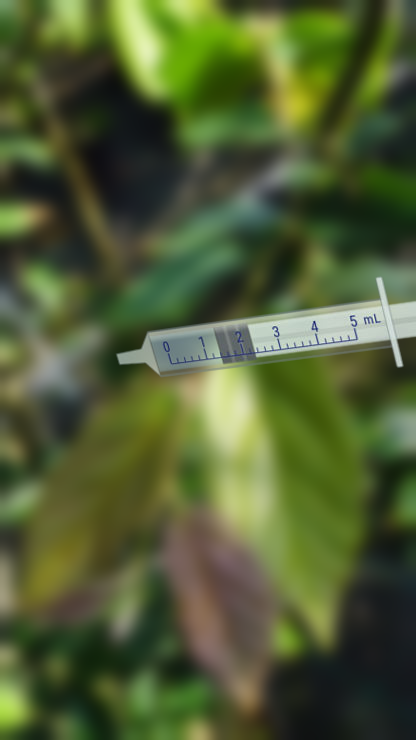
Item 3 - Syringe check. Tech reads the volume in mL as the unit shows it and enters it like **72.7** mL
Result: **1.4** mL
